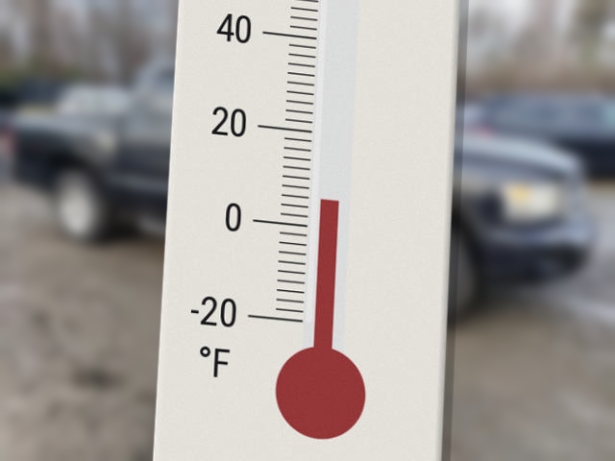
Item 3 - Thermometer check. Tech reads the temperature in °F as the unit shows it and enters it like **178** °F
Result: **6** °F
